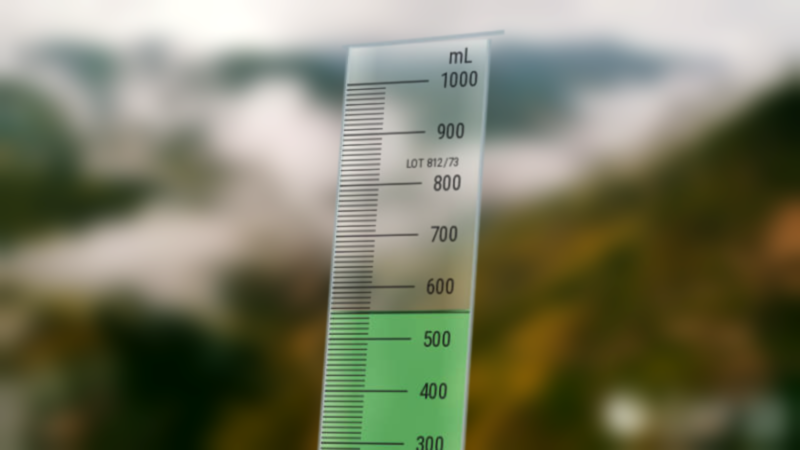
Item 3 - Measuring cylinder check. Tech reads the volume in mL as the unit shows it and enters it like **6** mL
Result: **550** mL
